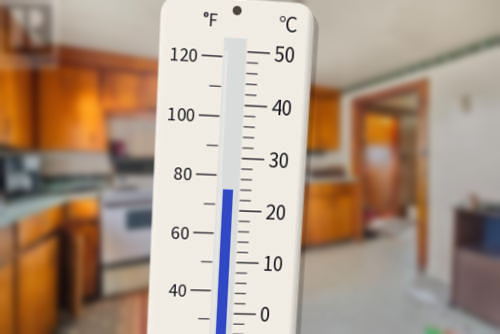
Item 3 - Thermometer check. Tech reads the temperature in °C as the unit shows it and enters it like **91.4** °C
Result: **24** °C
